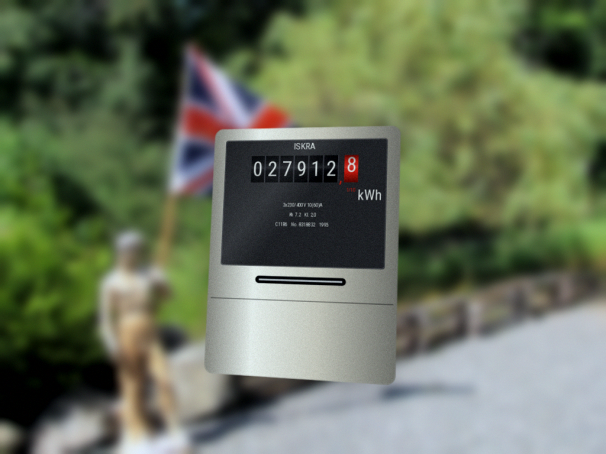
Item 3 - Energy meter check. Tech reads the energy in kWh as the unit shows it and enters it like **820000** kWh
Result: **27912.8** kWh
